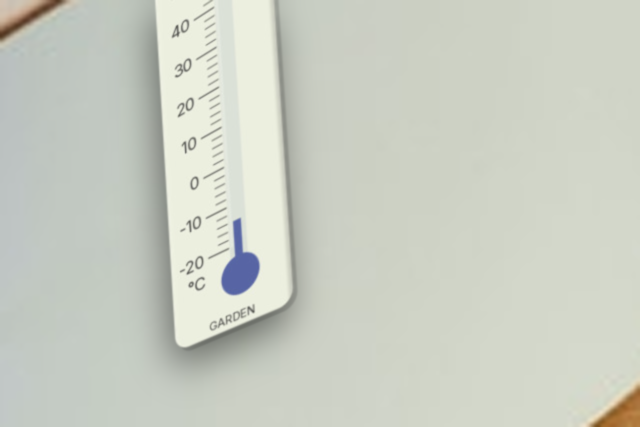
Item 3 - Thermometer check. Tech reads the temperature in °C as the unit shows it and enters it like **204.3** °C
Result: **-14** °C
